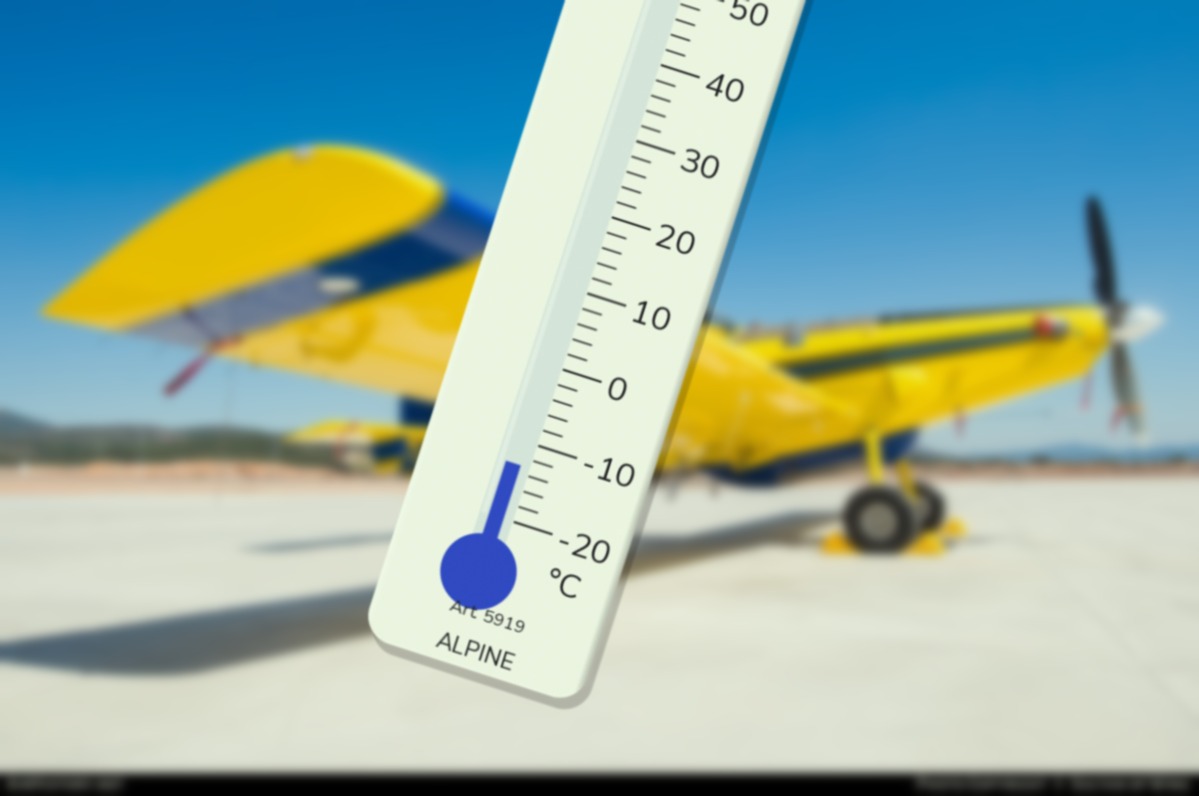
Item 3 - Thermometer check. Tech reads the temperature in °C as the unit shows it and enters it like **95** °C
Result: **-13** °C
